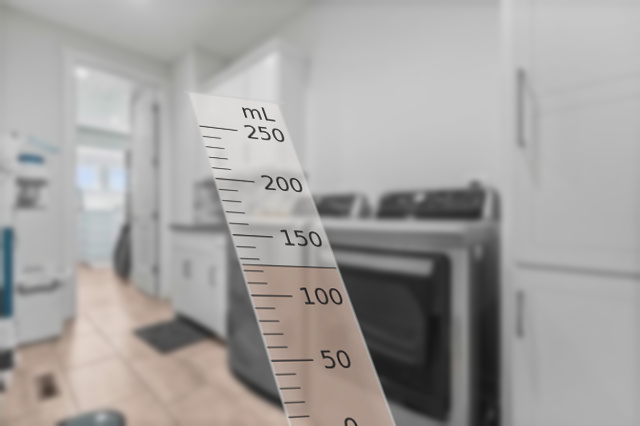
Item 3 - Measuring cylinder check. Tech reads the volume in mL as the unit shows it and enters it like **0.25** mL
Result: **125** mL
